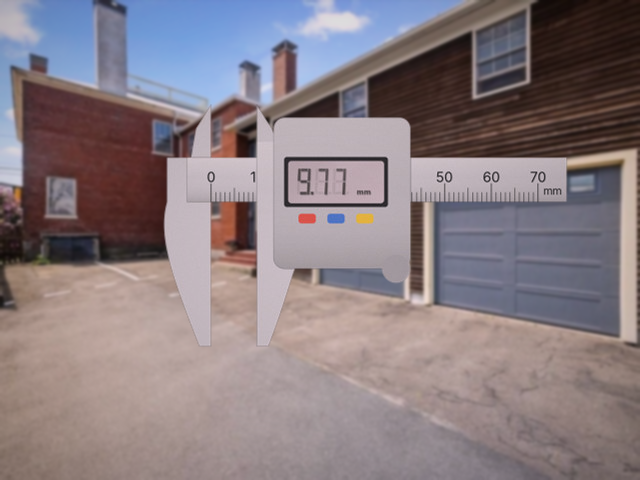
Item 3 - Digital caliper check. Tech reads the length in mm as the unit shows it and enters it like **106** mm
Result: **9.77** mm
